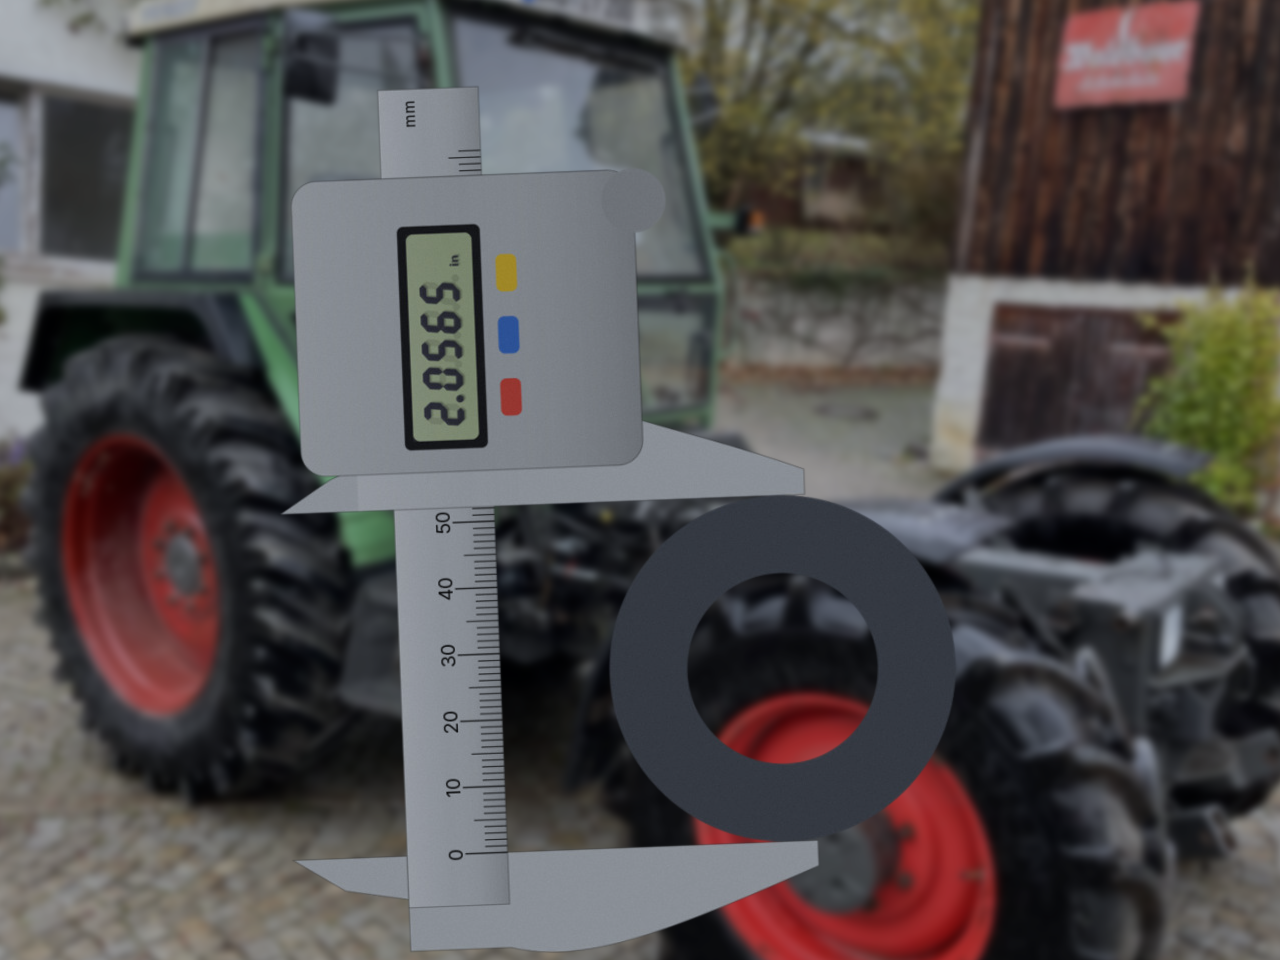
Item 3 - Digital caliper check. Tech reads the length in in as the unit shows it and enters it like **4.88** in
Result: **2.0565** in
